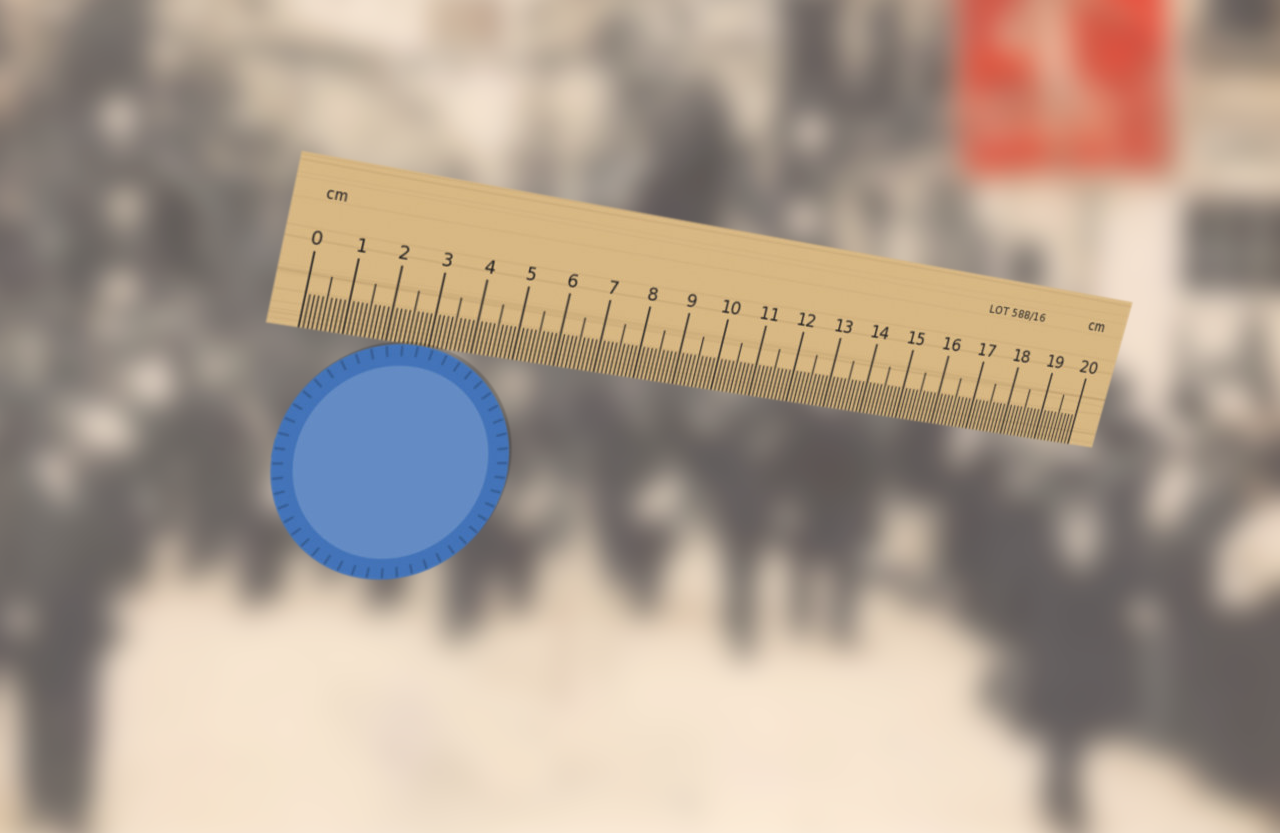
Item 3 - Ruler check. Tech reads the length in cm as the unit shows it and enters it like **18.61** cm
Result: **5.5** cm
